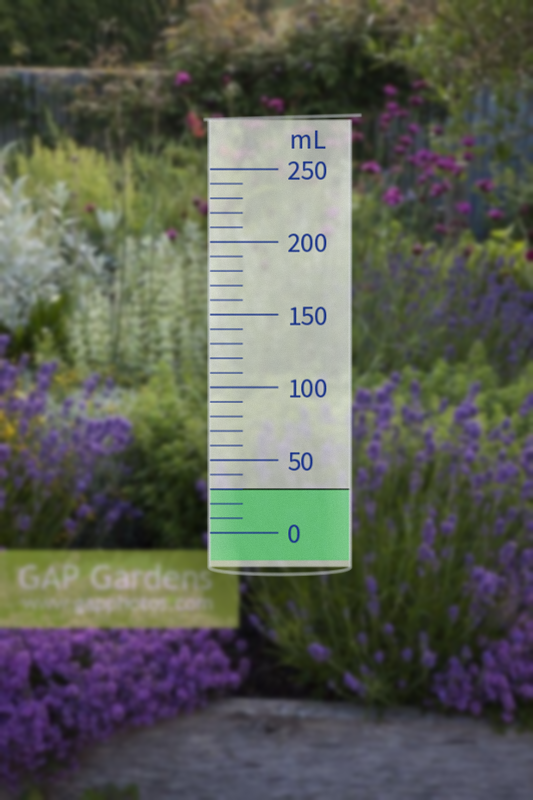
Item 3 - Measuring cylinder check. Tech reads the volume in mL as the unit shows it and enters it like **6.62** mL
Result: **30** mL
